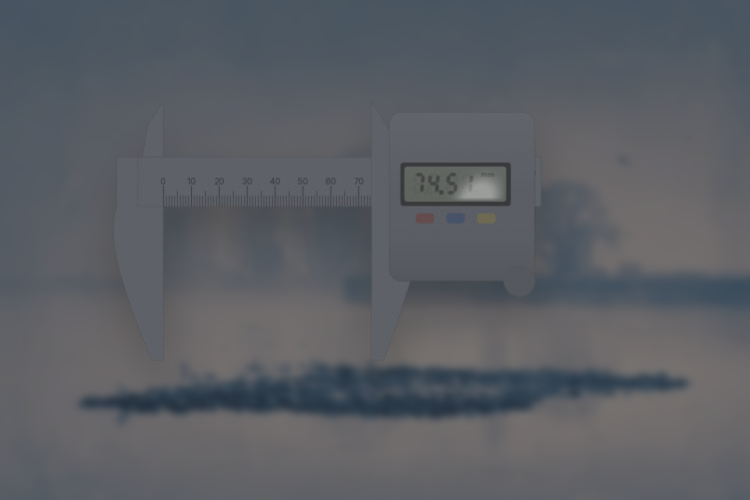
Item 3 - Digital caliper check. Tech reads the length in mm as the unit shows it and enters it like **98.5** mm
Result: **74.51** mm
